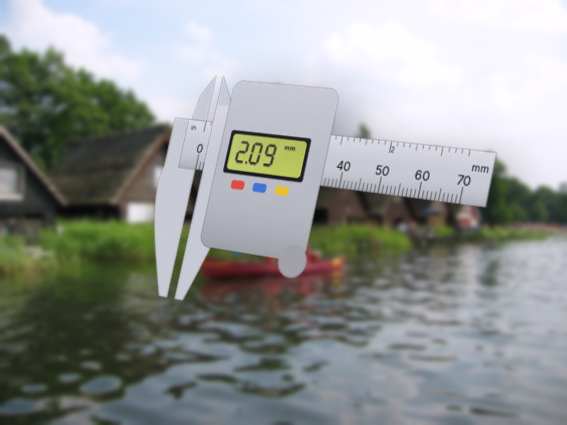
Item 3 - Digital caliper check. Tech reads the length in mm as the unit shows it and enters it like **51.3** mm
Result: **2.09** mm
